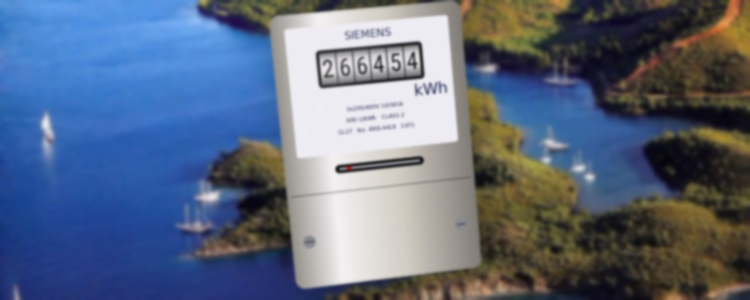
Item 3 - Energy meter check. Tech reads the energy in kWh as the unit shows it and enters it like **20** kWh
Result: **266454** kWh
